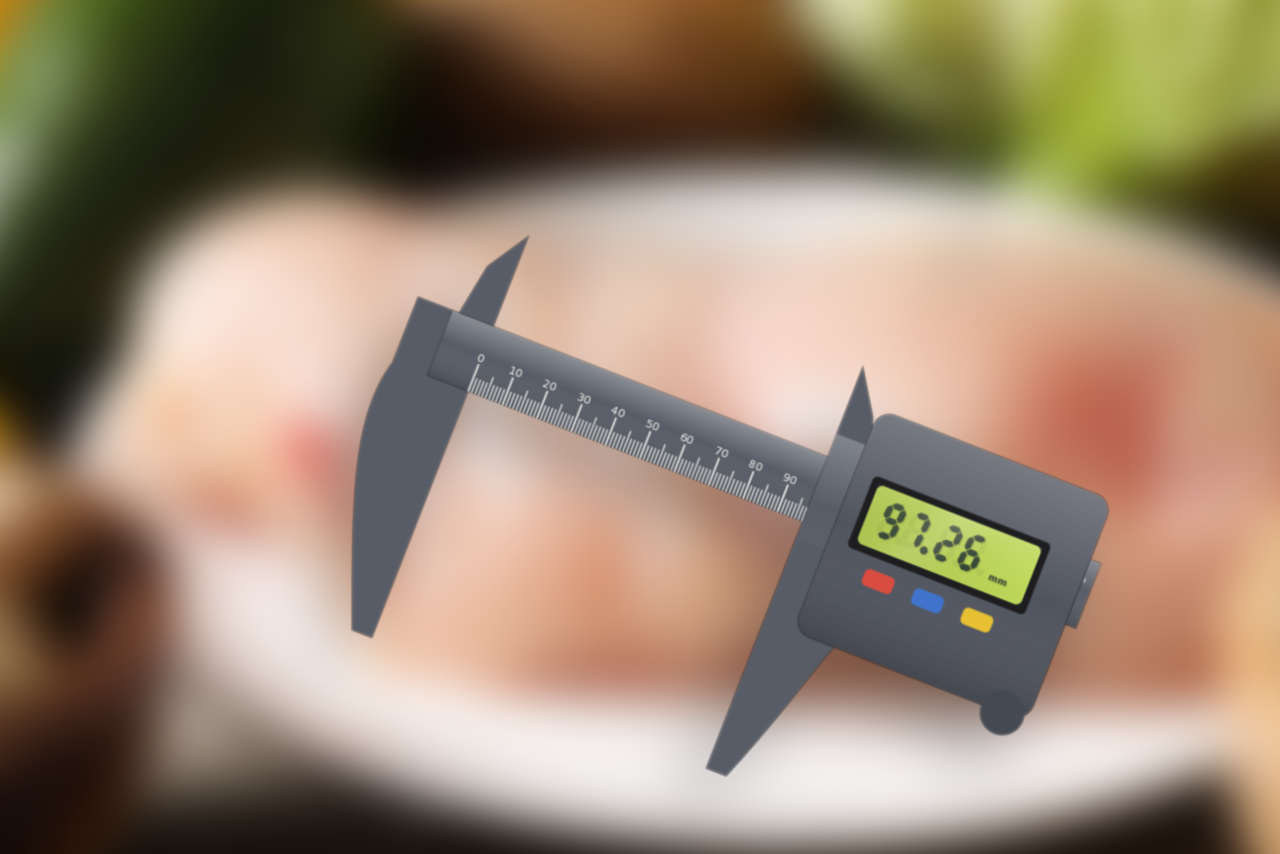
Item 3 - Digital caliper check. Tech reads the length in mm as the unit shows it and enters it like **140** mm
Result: **97.26** mm
